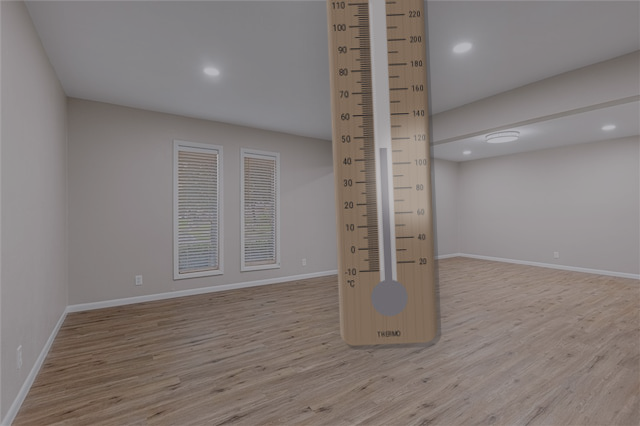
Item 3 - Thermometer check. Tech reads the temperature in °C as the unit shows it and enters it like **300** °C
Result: **45** °C
